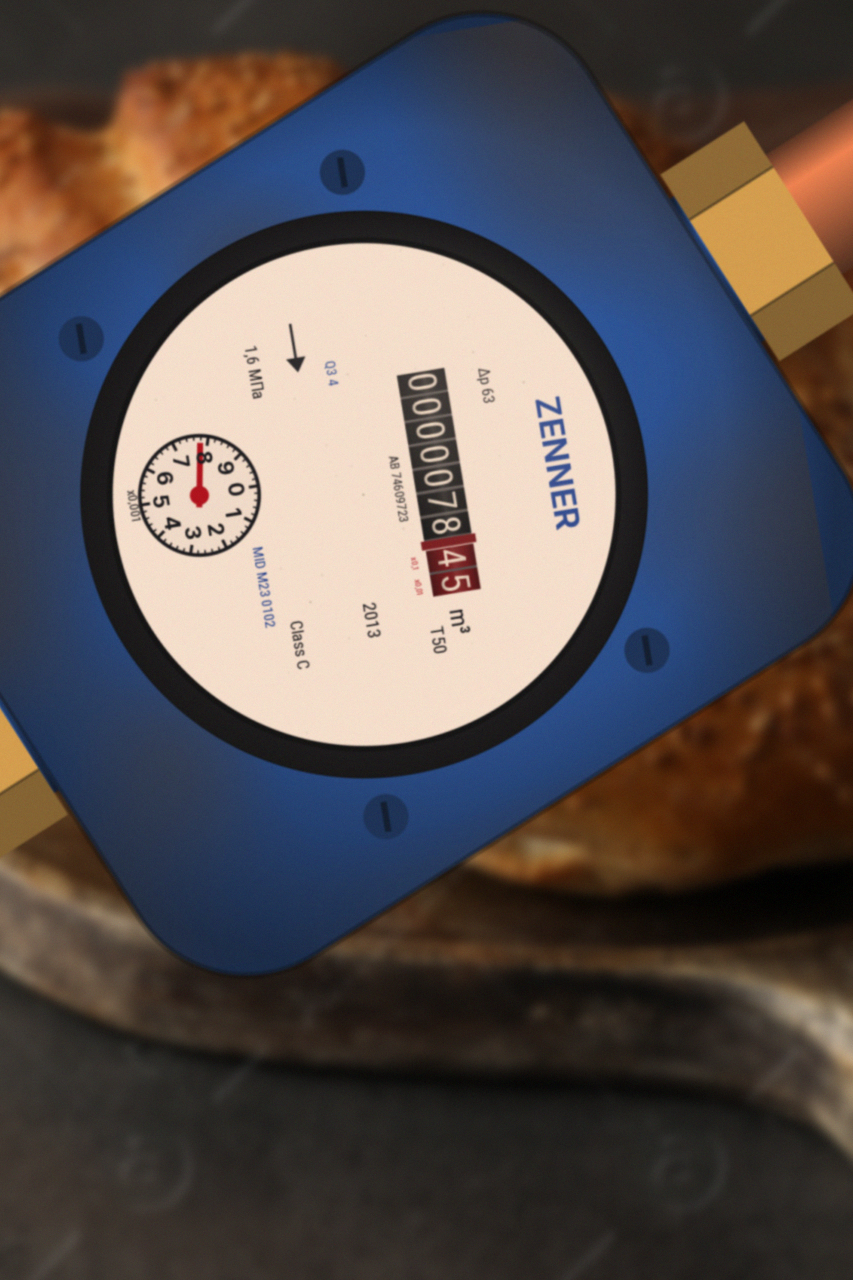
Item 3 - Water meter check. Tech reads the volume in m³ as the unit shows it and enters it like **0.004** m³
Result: **78.457** m³
